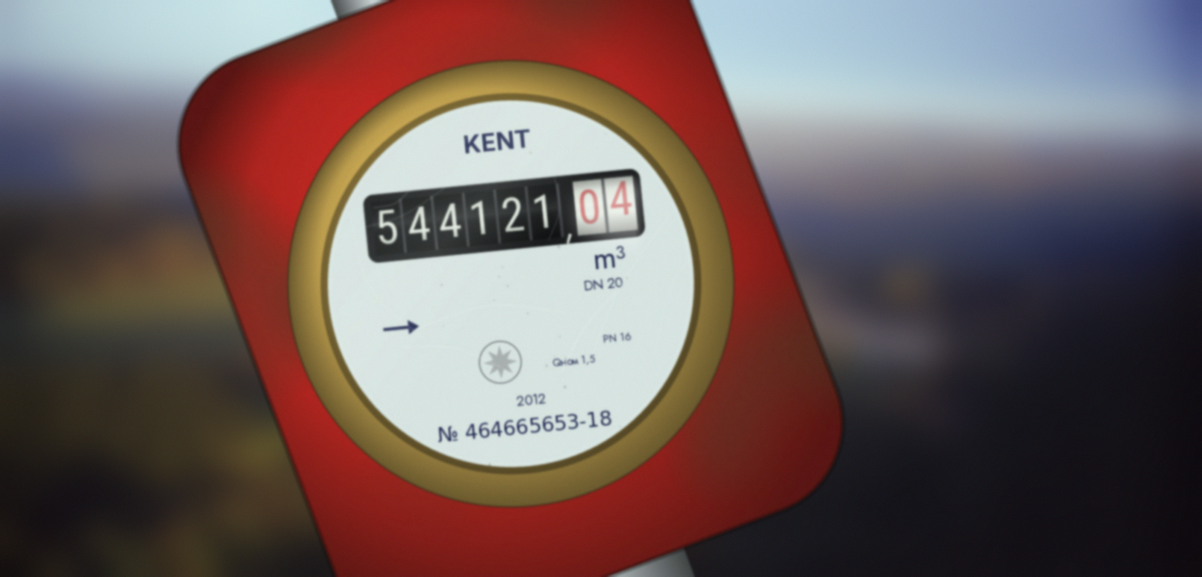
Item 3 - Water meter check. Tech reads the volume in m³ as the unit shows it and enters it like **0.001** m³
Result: **544121.04** m³
